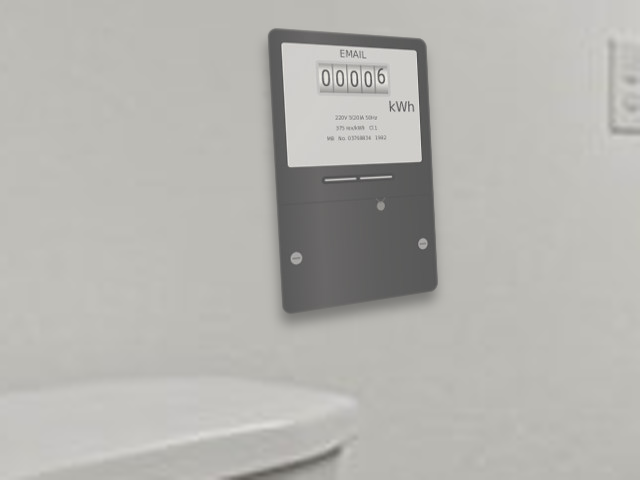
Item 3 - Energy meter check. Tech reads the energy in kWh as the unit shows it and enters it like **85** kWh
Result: **6** kWh
